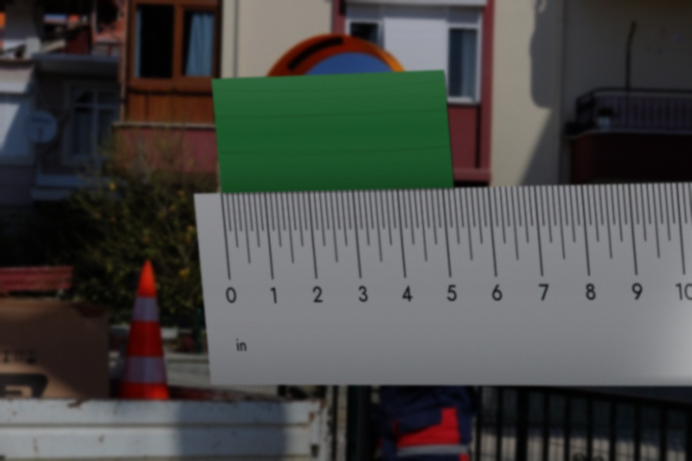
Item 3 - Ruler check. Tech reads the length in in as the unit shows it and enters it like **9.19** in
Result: **5.25** in
